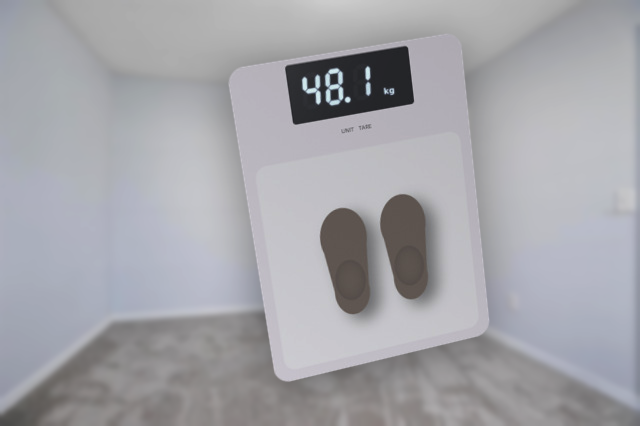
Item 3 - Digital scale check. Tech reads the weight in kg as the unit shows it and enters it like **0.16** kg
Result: **48.1** kg
